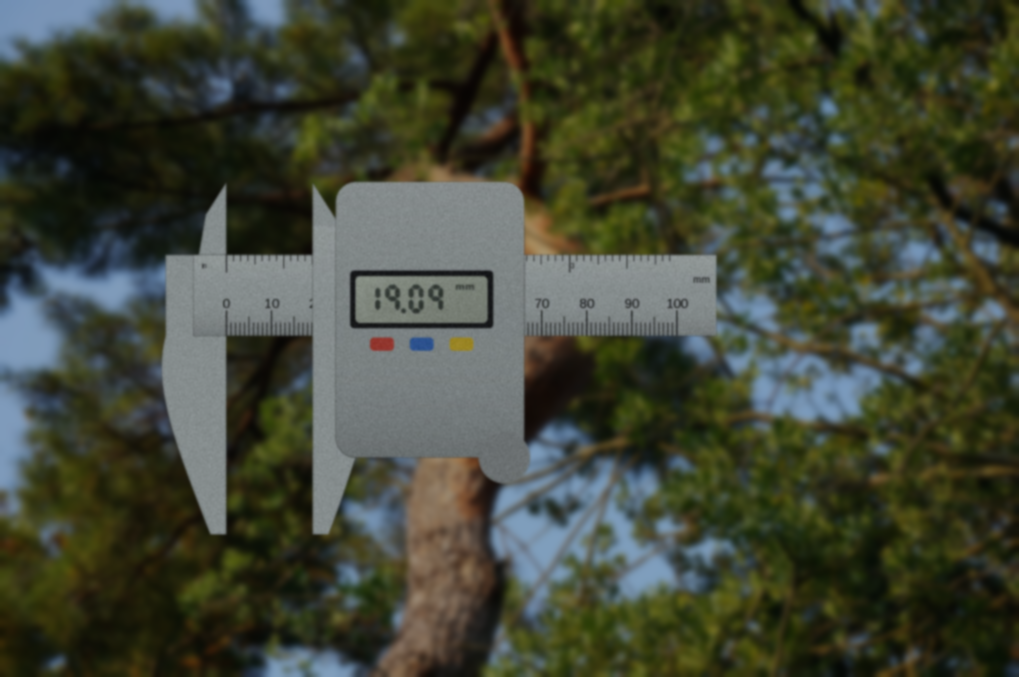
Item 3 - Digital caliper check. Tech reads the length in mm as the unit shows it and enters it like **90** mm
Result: **19.09** mm
